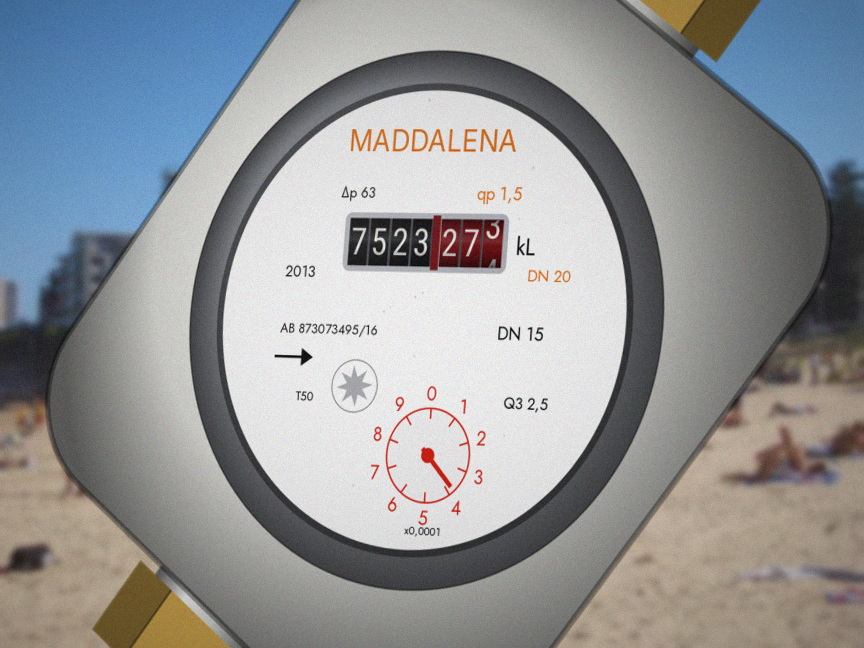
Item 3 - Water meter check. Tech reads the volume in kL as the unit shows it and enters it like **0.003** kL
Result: **7523.2733** kL
